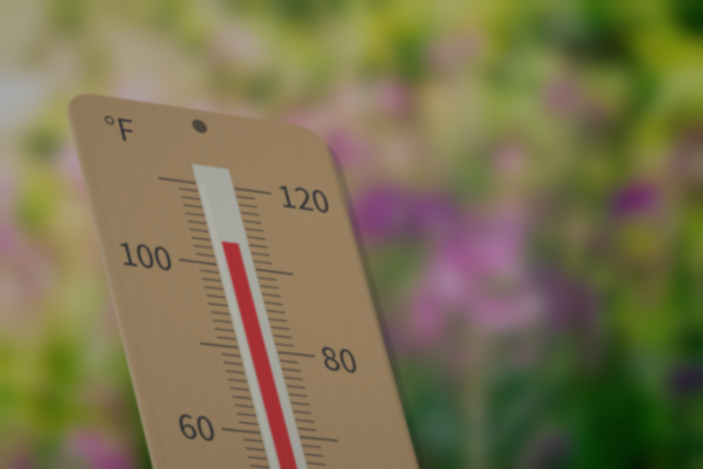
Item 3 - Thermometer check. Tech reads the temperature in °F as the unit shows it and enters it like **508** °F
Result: **106** °F
